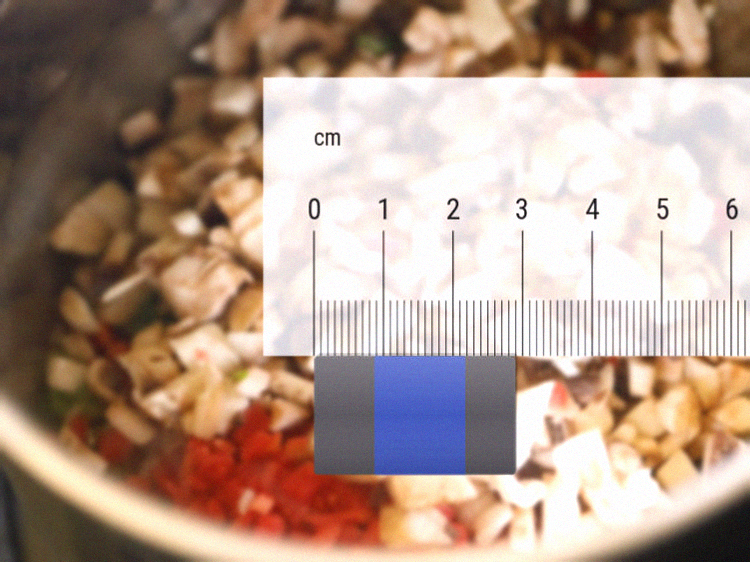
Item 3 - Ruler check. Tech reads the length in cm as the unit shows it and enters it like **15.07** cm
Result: **2.9** cm
